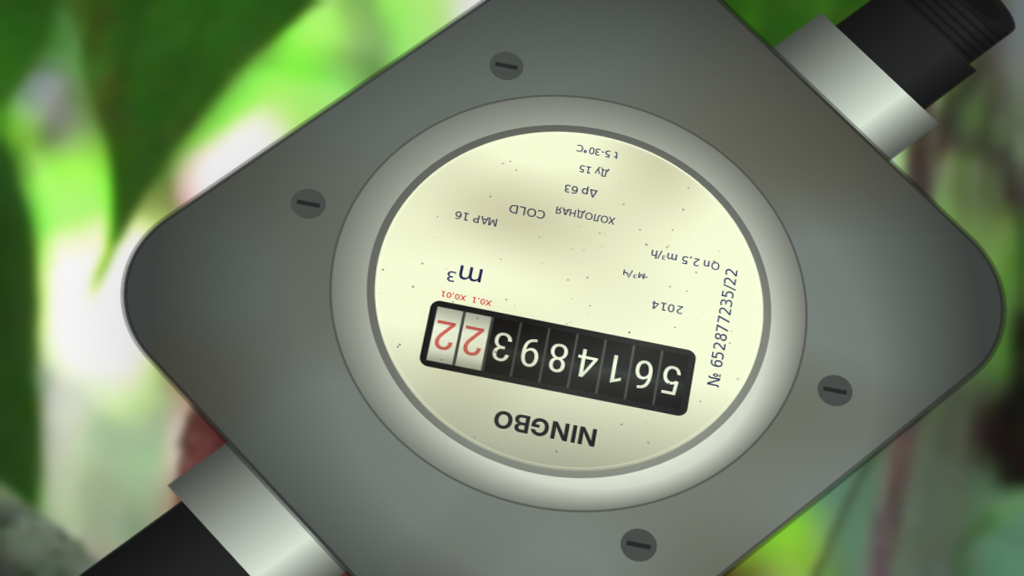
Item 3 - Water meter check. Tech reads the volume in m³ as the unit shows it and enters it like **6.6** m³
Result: **5614893.22** m³
